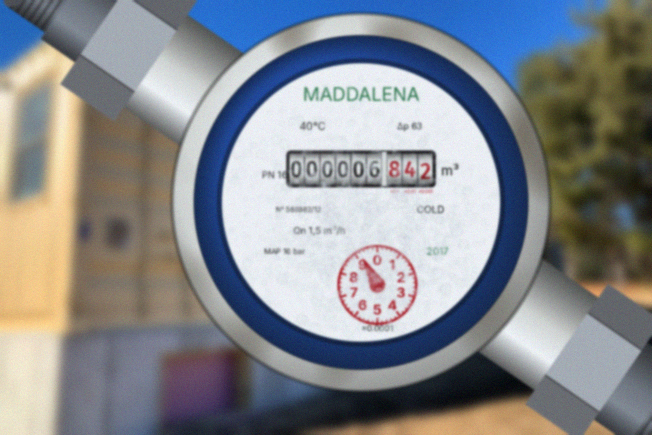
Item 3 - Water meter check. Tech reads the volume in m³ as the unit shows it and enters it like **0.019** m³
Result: **6.8419** m³
